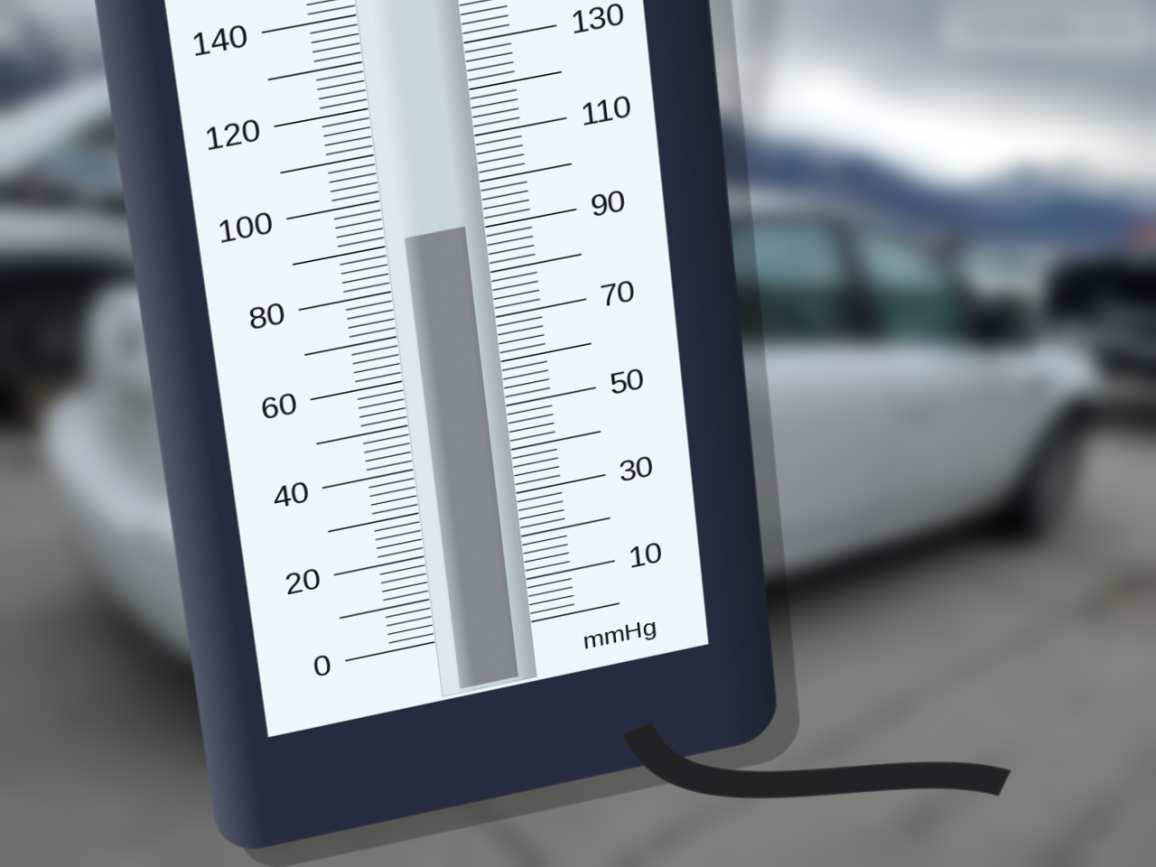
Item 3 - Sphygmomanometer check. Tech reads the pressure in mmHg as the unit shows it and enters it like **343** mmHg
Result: **91** mmHg
